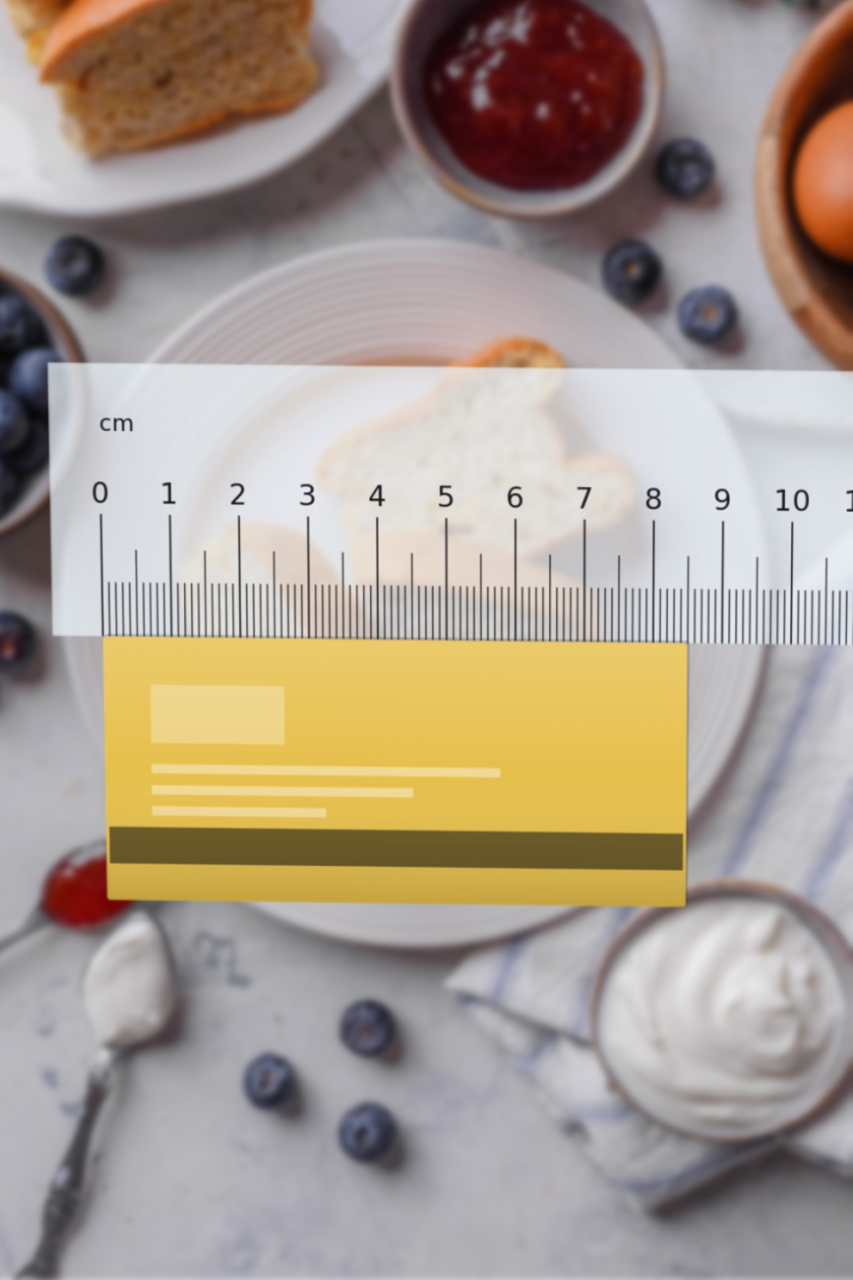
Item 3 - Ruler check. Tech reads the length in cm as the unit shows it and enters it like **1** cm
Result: **8.5** cm
